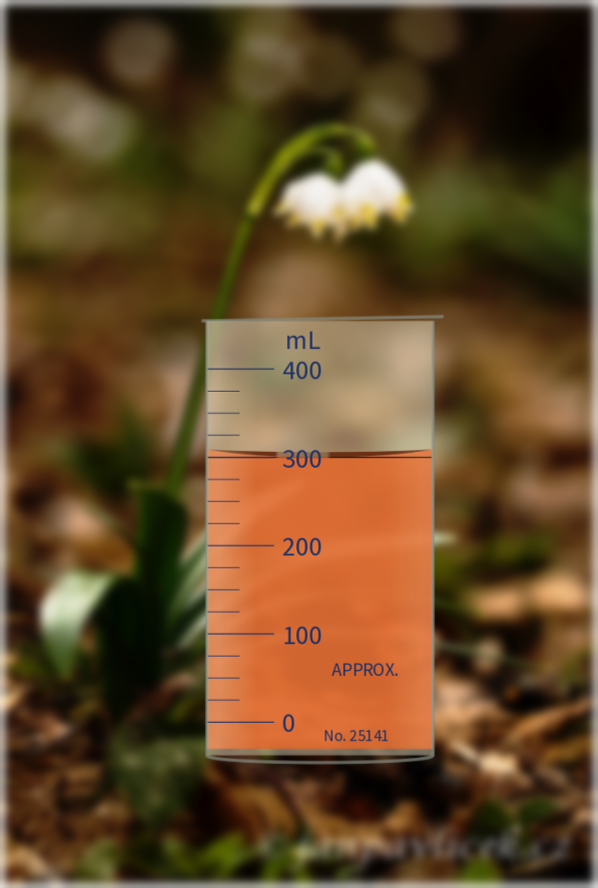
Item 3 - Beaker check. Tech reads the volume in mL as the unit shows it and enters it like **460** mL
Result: **300** mL
